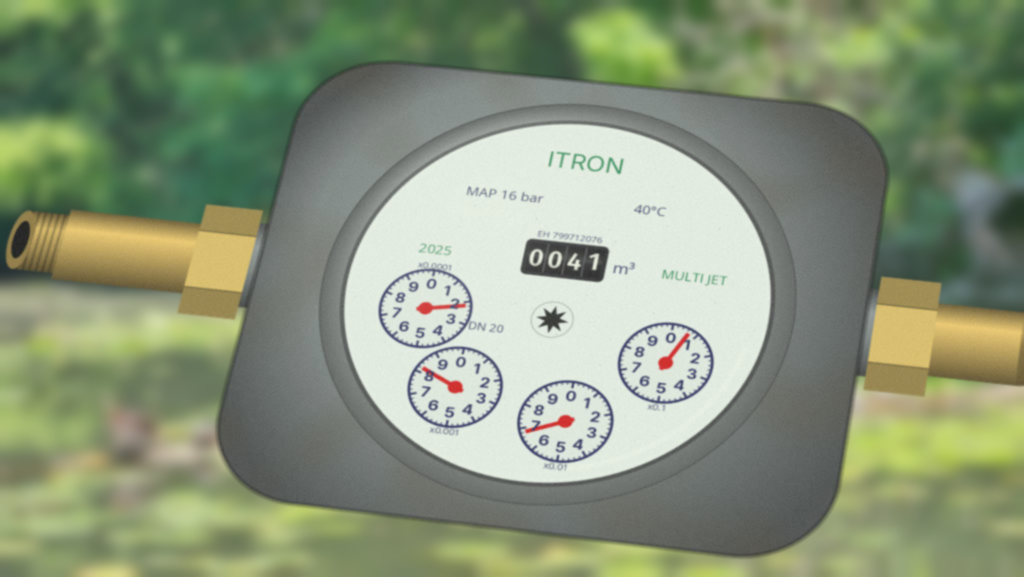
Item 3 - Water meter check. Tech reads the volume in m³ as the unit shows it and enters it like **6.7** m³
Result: **41.0682** m³
